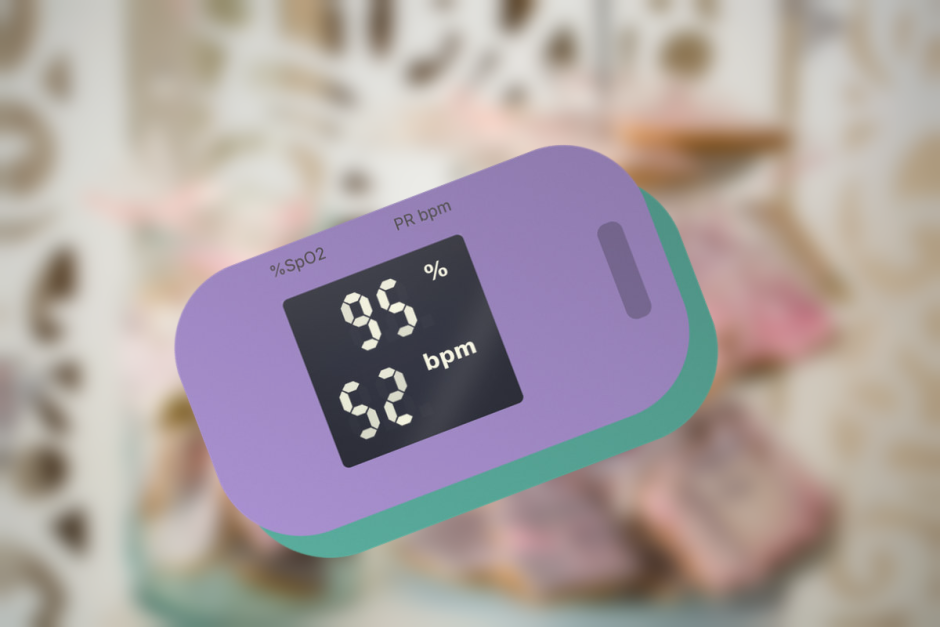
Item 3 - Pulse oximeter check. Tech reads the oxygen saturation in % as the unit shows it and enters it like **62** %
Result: **95** %
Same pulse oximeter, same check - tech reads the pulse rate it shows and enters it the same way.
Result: **52** bpm
